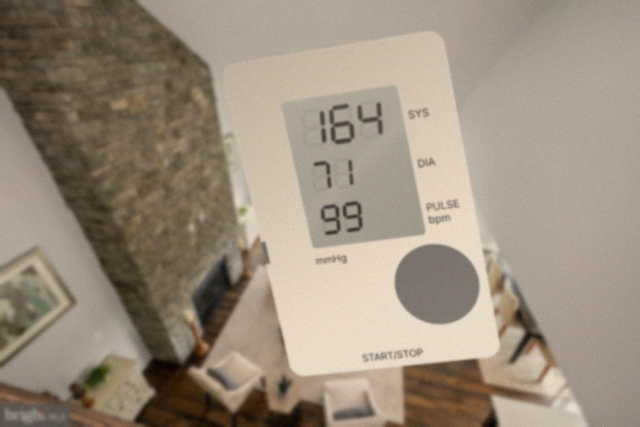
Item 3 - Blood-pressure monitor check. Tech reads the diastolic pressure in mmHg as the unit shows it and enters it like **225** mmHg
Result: **71** mmHg
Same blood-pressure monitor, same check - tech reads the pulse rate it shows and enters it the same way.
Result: **99** bpm
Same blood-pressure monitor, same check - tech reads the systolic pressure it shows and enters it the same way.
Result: **164** mmHg
